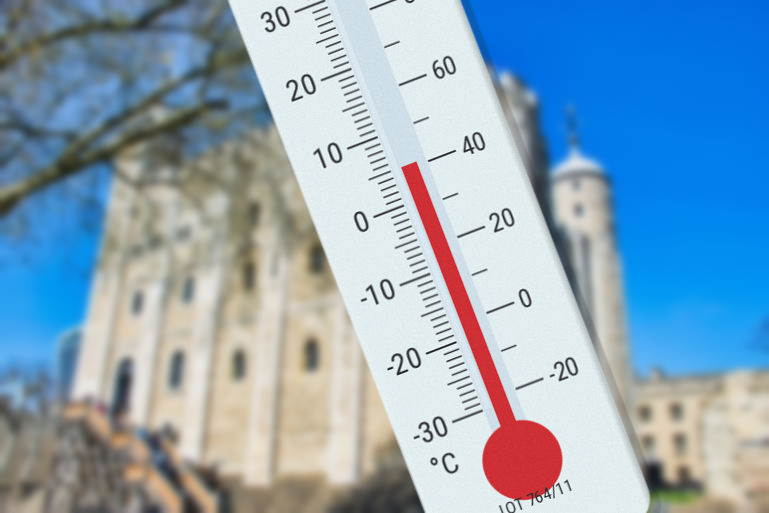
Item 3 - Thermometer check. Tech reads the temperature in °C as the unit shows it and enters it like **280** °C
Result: **5** °C
